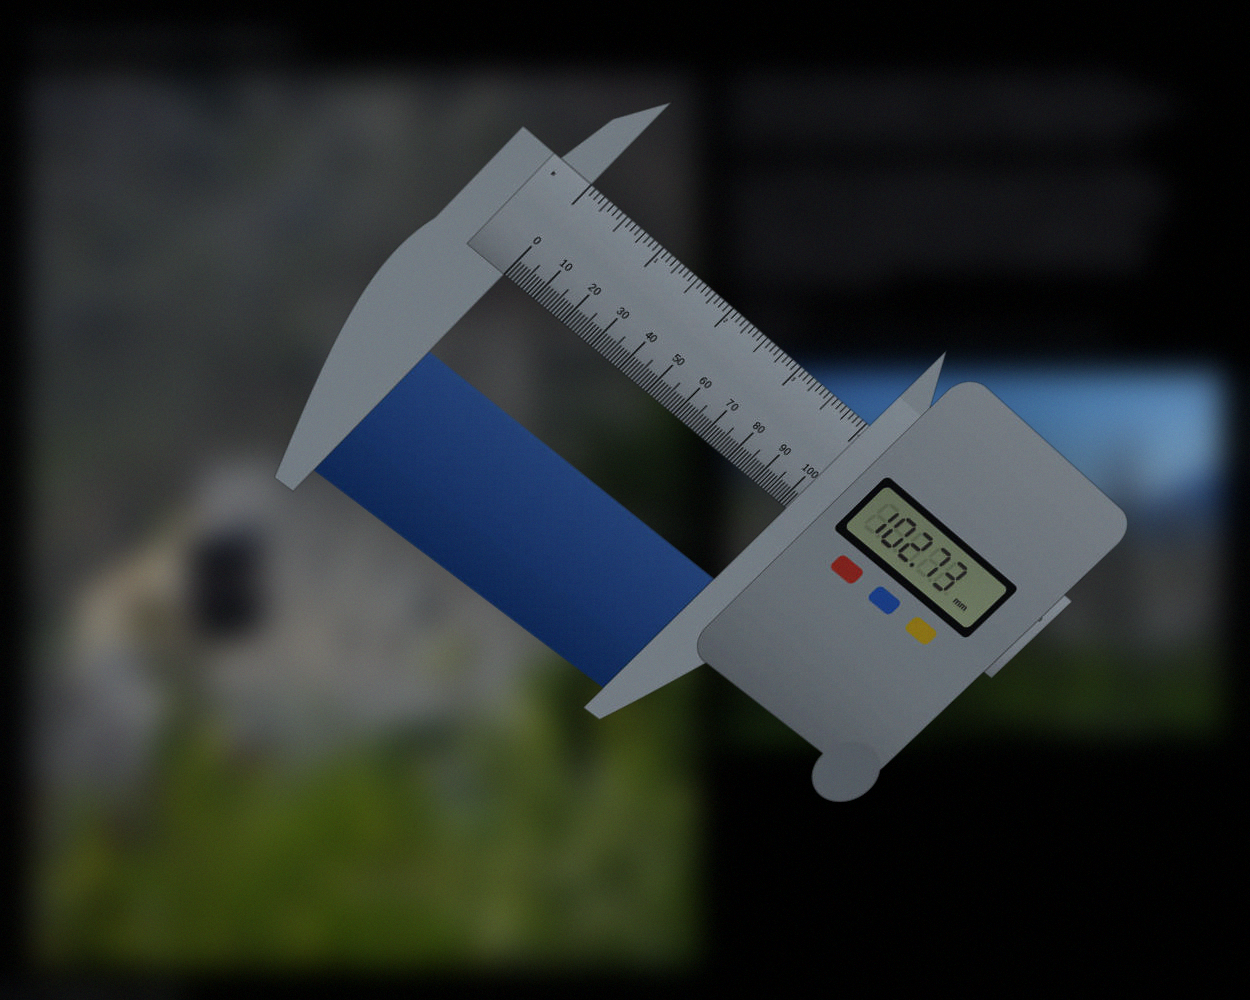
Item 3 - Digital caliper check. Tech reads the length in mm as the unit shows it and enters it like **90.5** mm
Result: **102.73** mm
